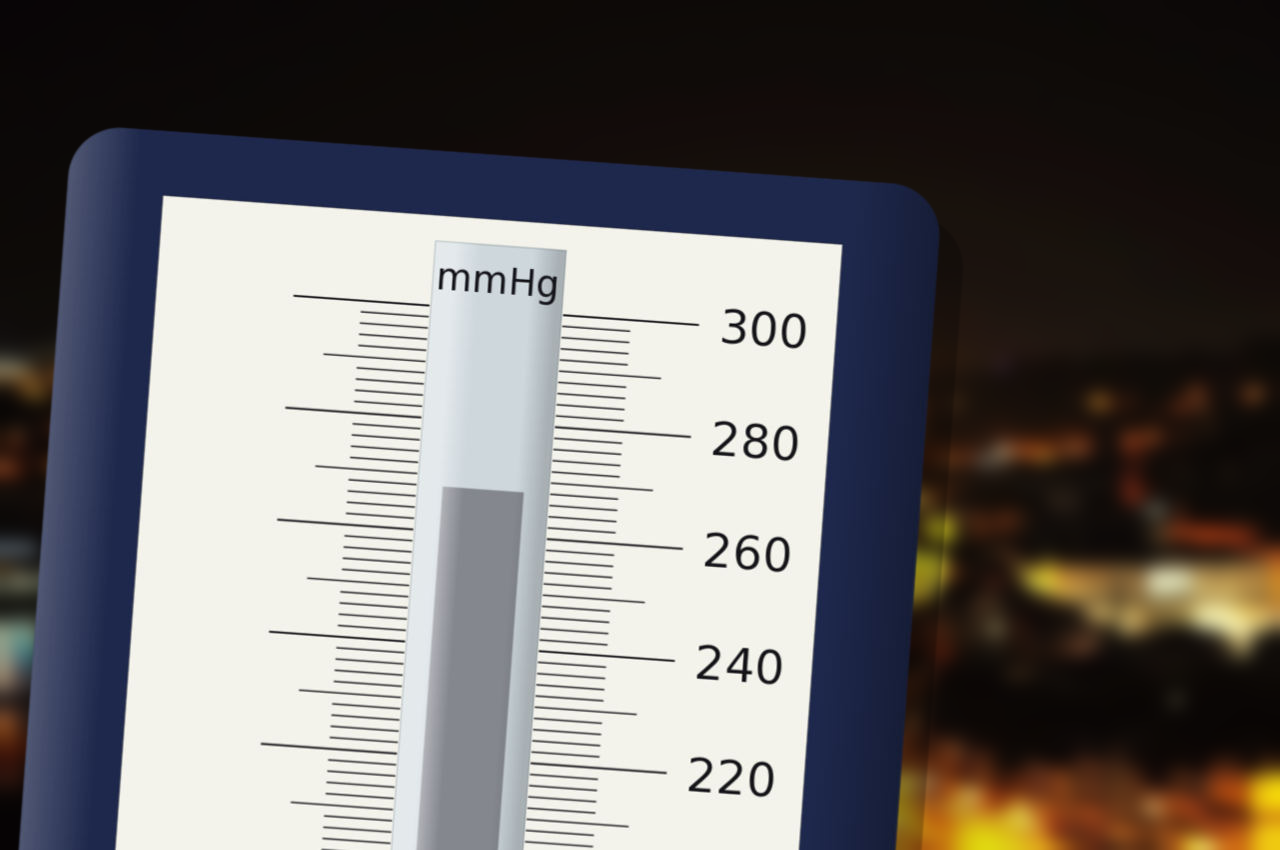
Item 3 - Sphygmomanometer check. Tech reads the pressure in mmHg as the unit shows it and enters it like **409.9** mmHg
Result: **268** mmHg
